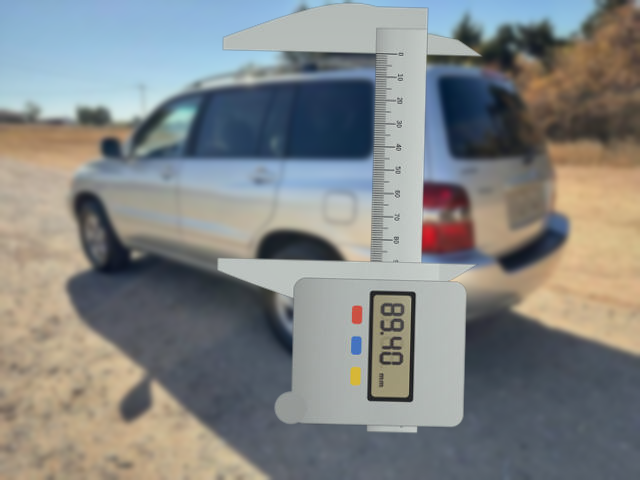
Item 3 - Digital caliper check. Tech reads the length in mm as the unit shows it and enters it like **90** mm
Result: **89.40** mm
